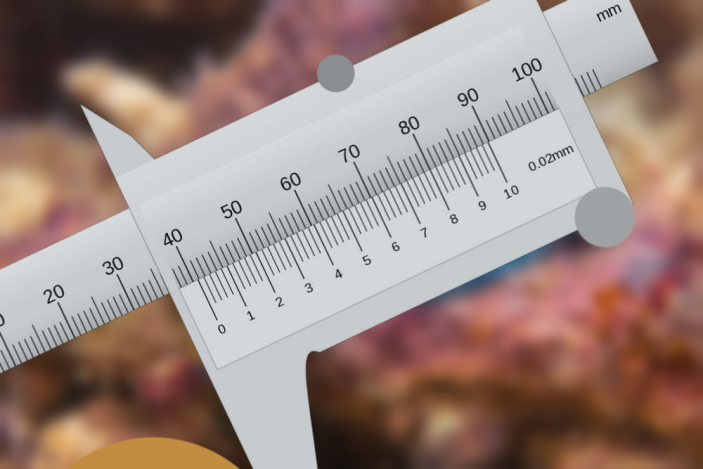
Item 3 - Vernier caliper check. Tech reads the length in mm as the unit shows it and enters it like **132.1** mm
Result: **40.8** mm
